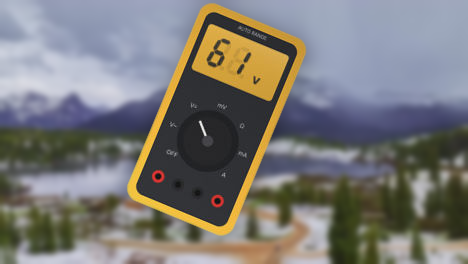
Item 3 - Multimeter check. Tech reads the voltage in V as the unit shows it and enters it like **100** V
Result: **61** V
